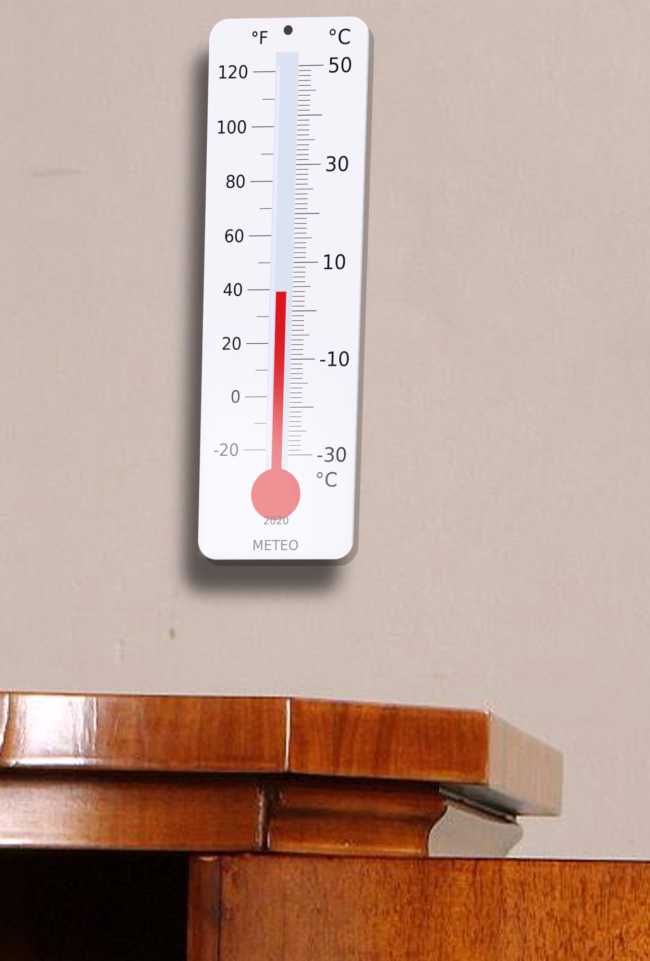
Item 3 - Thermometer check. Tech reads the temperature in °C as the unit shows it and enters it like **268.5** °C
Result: **4** °C
